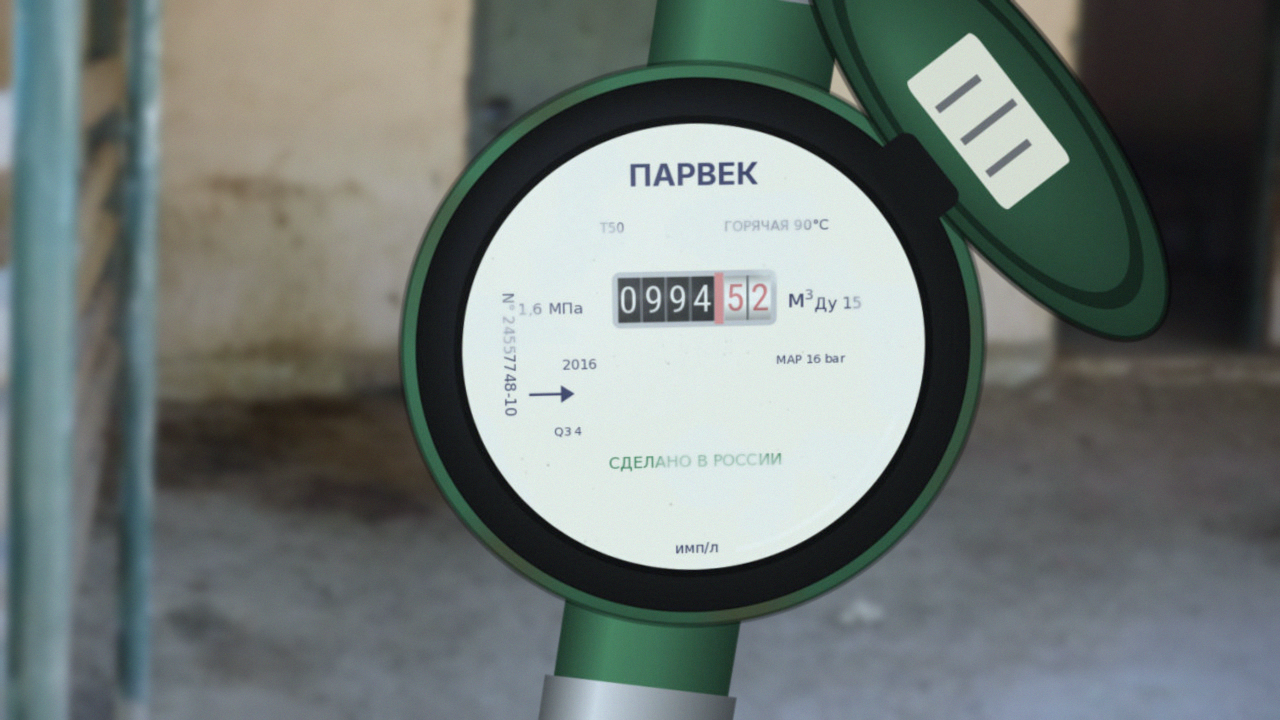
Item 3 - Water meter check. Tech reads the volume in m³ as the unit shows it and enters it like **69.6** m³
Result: **994.52** m³
